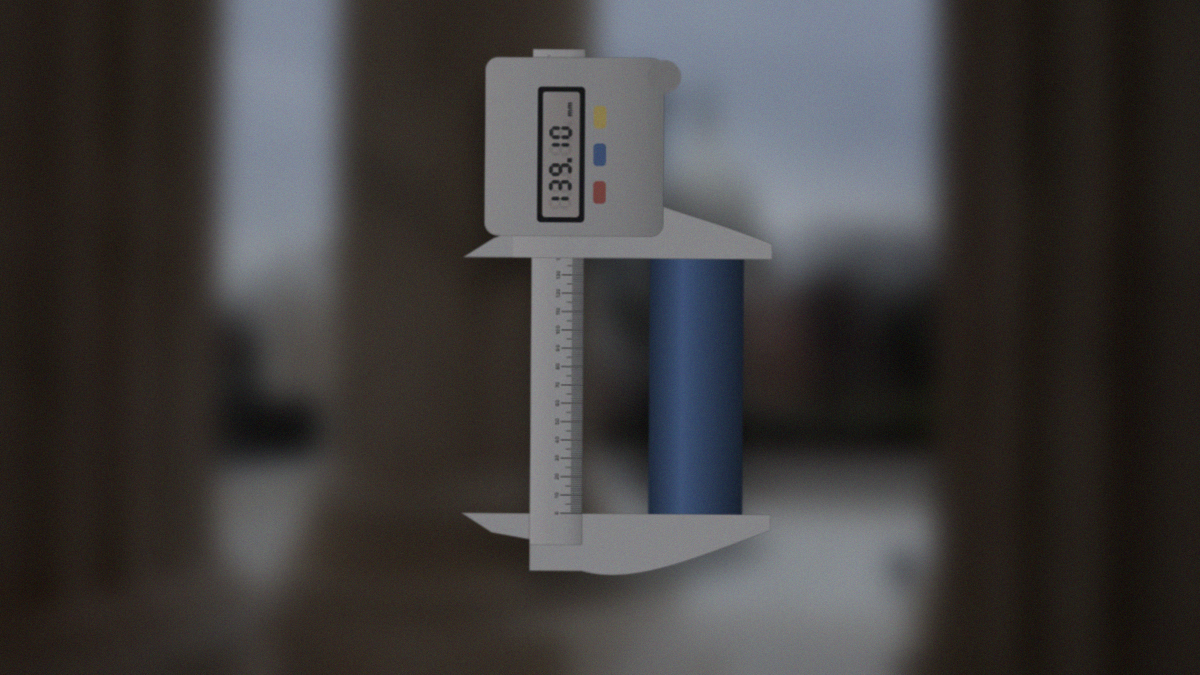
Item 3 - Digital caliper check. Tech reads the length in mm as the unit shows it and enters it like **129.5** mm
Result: **139.10** mm
